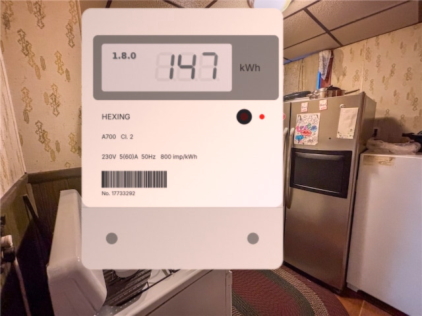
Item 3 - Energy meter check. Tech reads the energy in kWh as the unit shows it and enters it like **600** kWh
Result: **147** kWh
